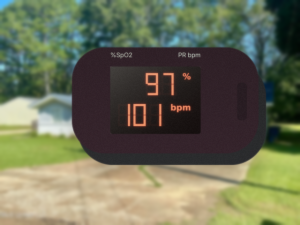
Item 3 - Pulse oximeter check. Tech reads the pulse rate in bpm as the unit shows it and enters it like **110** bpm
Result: **101** bpm
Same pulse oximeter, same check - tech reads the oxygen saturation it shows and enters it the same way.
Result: **97** %
